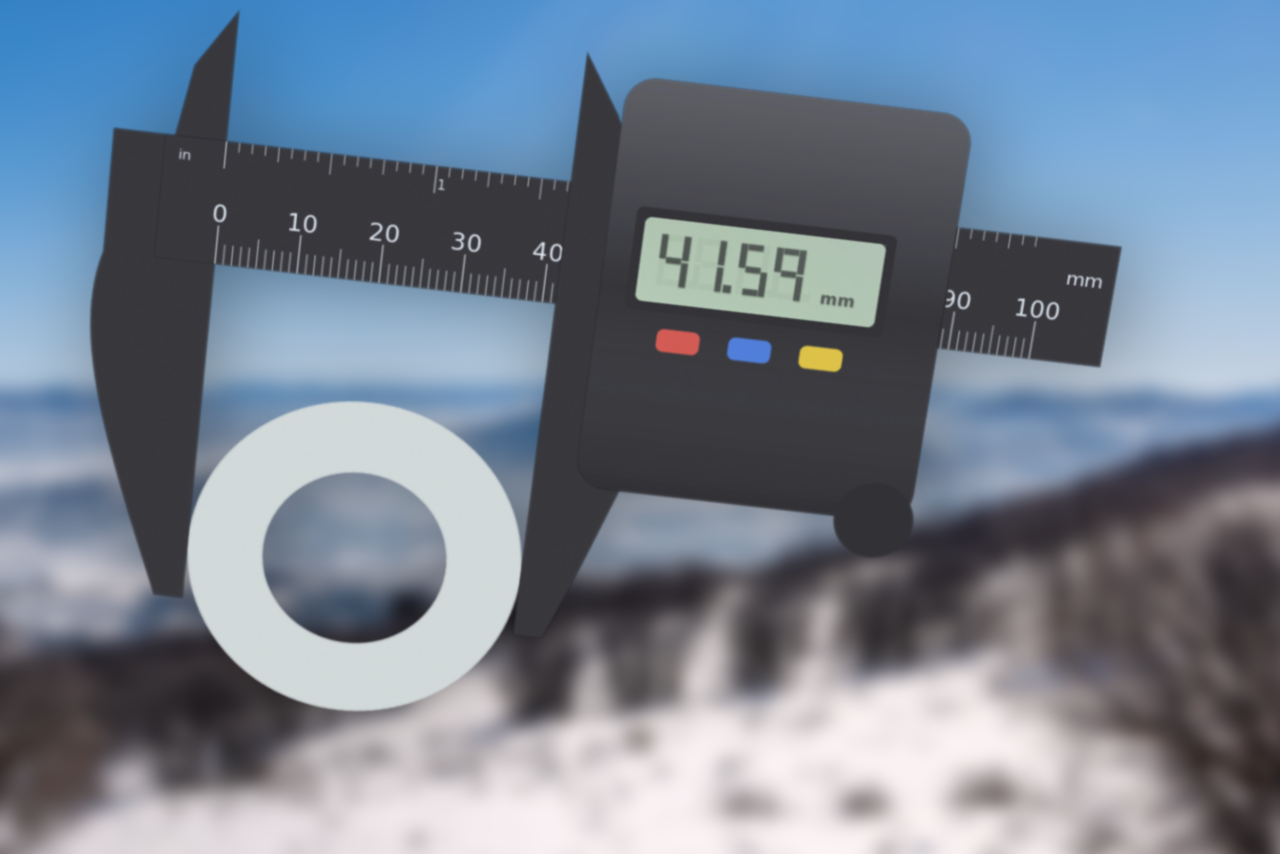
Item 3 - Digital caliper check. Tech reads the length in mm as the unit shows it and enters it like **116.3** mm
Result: **41.59** mm
